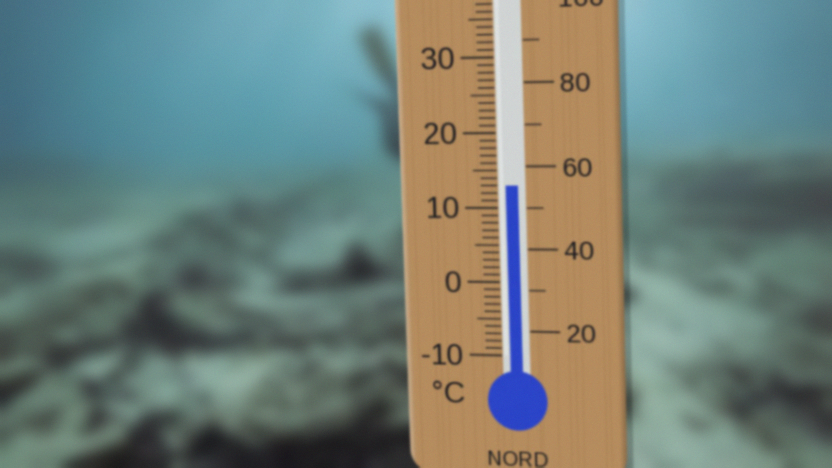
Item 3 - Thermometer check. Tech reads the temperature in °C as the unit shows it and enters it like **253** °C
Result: **13** °C
